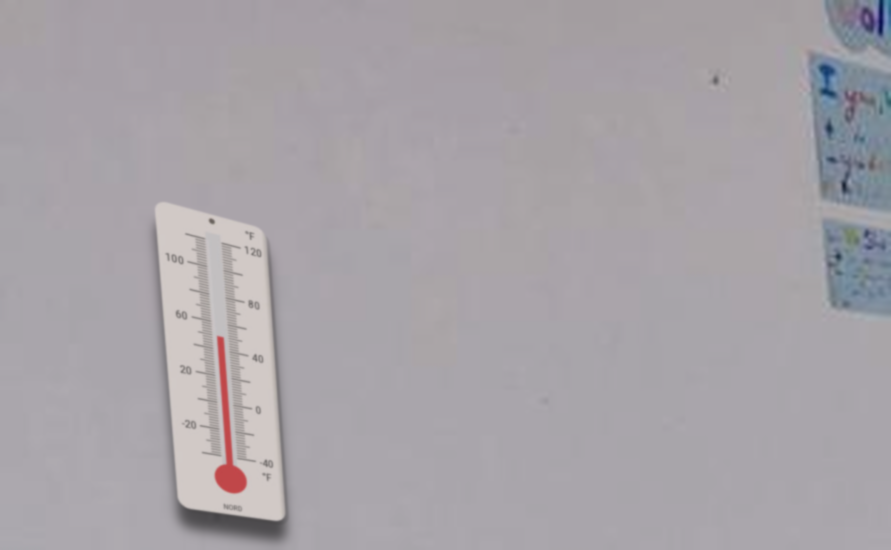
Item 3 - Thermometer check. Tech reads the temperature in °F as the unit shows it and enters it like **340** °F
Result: **50** °F
